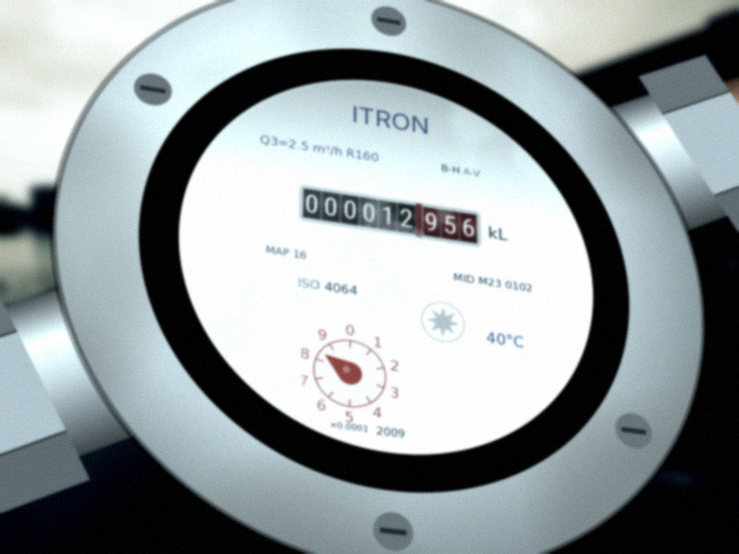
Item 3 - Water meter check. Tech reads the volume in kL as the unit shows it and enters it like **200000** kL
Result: **12.9568** kL
